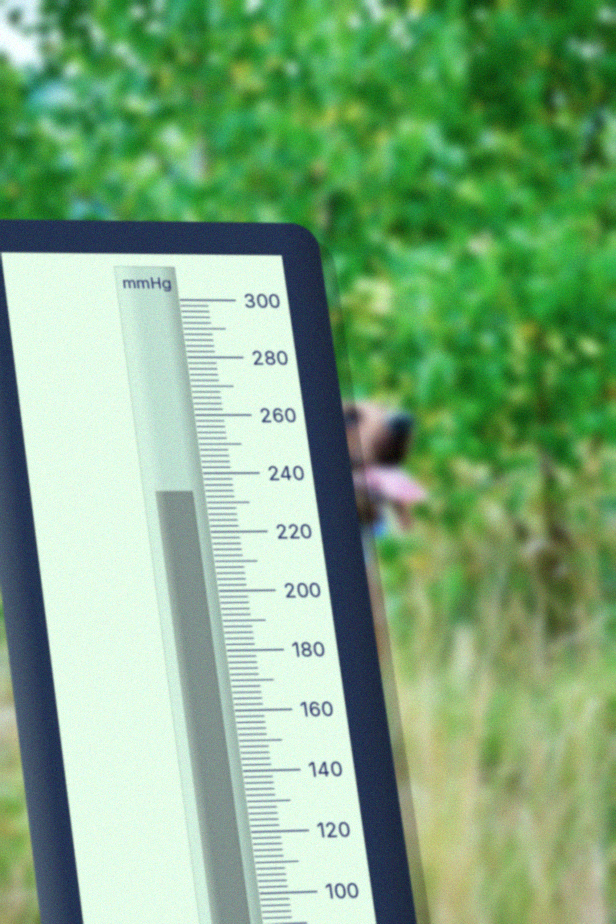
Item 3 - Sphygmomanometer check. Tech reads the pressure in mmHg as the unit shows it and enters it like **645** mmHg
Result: **234** mmHg
